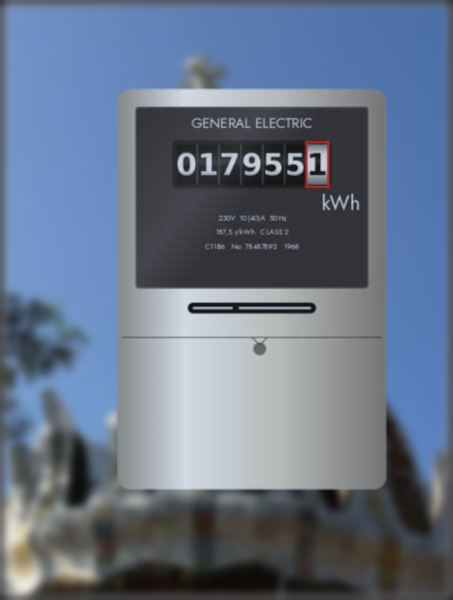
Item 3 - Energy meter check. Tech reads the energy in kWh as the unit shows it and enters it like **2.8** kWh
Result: **17955.1** kWh
